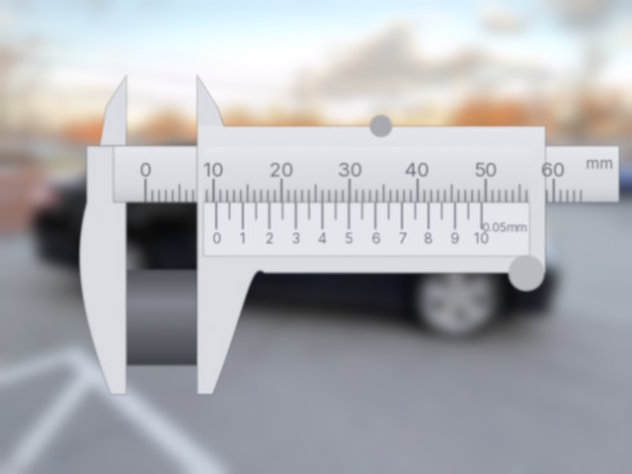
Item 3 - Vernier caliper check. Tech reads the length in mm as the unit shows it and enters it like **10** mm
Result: **10.4** mm
